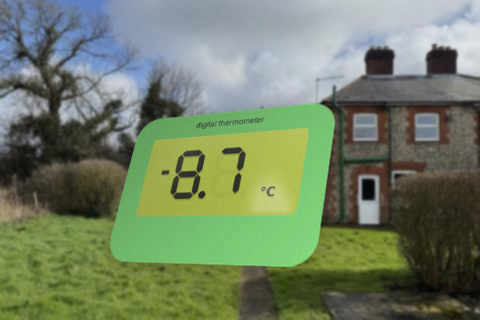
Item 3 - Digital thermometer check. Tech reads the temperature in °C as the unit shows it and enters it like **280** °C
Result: **-8.7** °C
